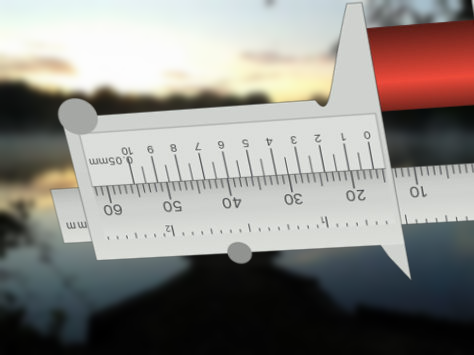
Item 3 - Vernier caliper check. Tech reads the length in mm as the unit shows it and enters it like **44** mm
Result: **16.4** mm
